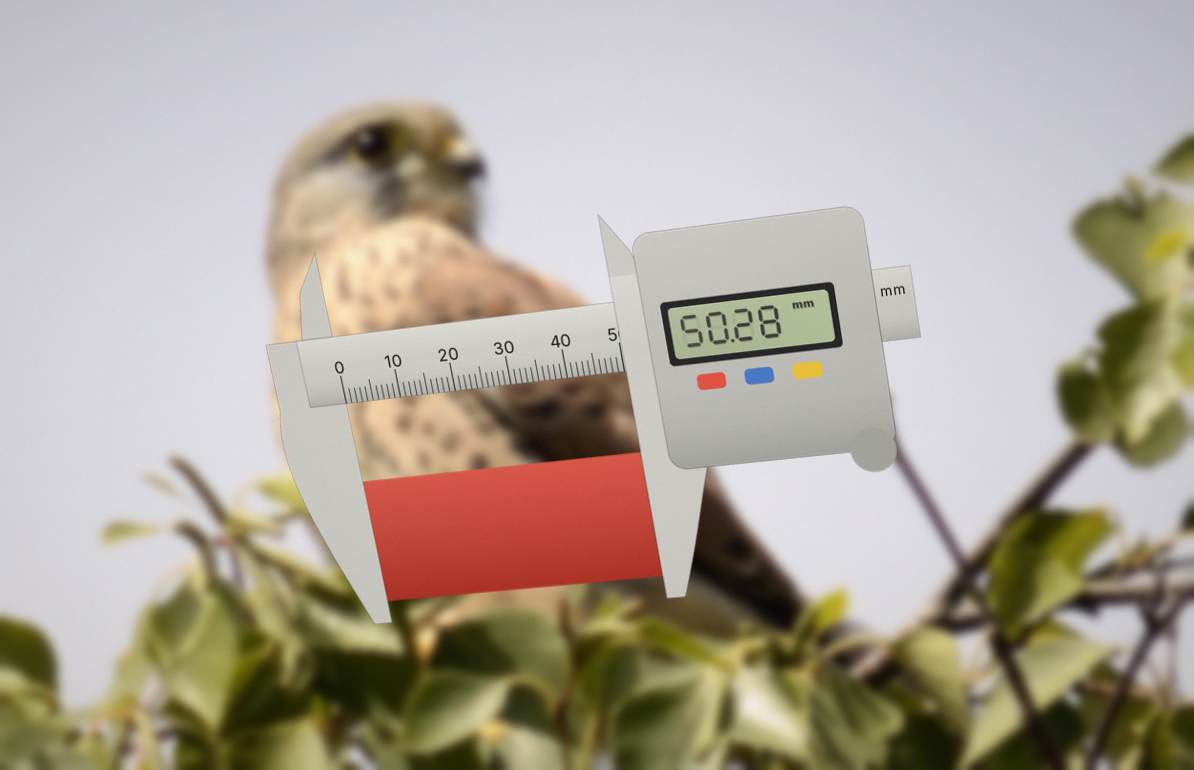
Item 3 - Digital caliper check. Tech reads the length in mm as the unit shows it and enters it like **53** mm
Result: **50.28** mm
